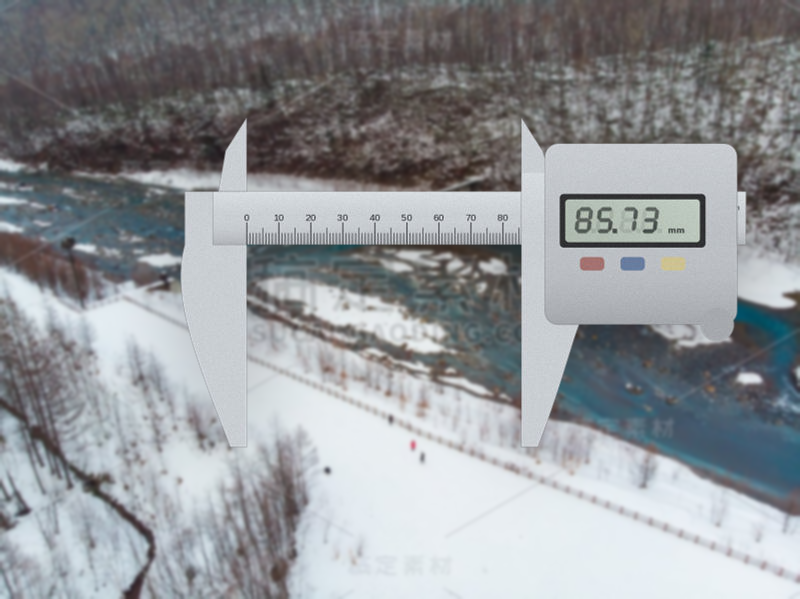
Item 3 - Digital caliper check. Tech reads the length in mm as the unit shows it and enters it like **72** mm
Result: **85.73** mm
